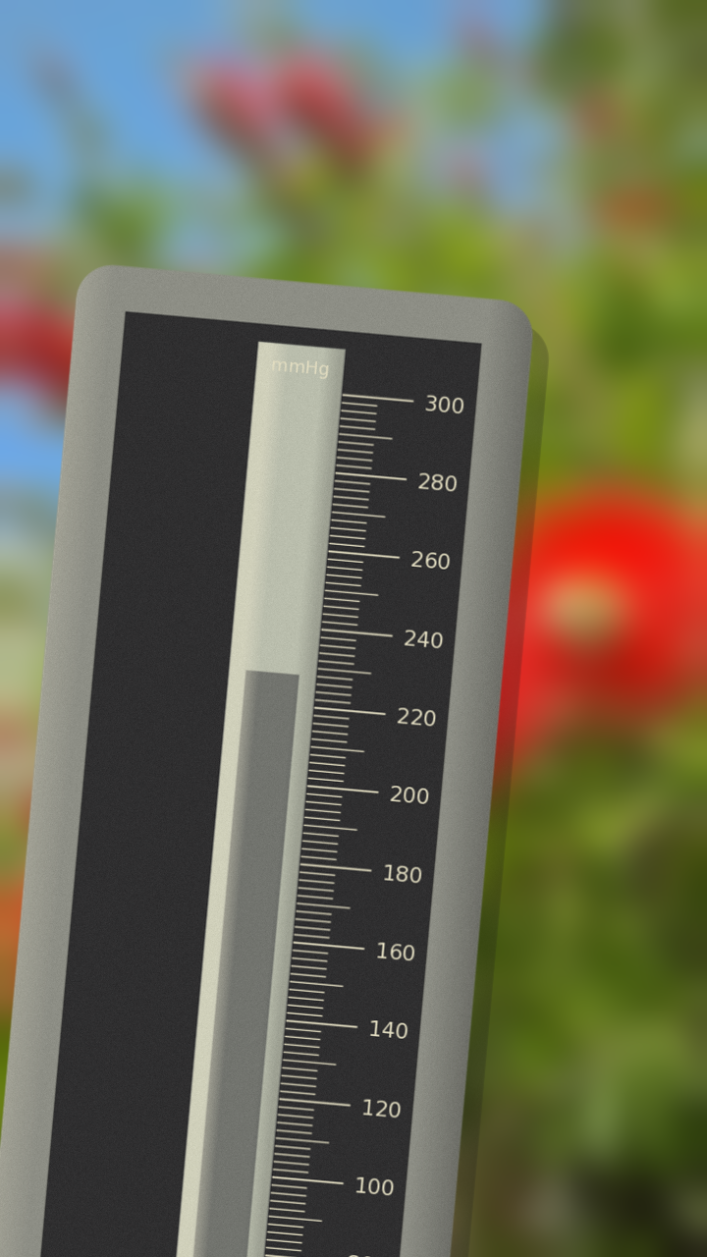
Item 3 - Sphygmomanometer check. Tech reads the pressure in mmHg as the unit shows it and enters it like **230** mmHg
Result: **228** mmHg
